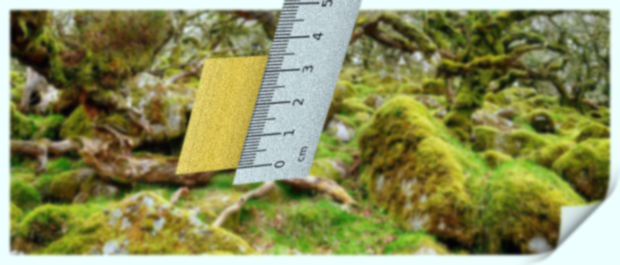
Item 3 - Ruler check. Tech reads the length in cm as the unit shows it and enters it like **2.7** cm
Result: **3.5** cm
